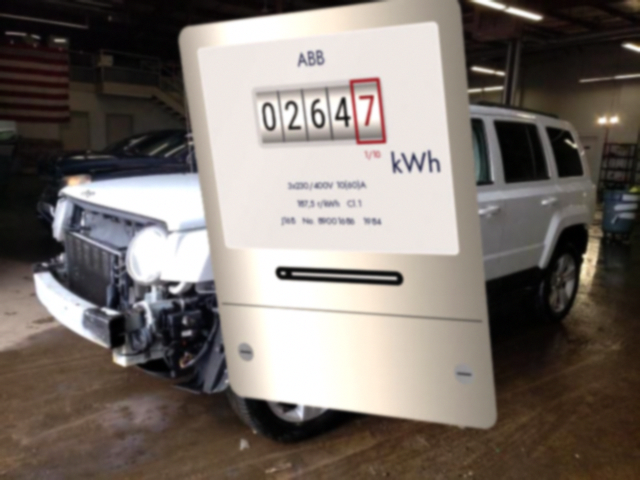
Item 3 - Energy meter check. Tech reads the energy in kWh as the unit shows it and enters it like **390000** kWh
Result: **264.7** kWh
